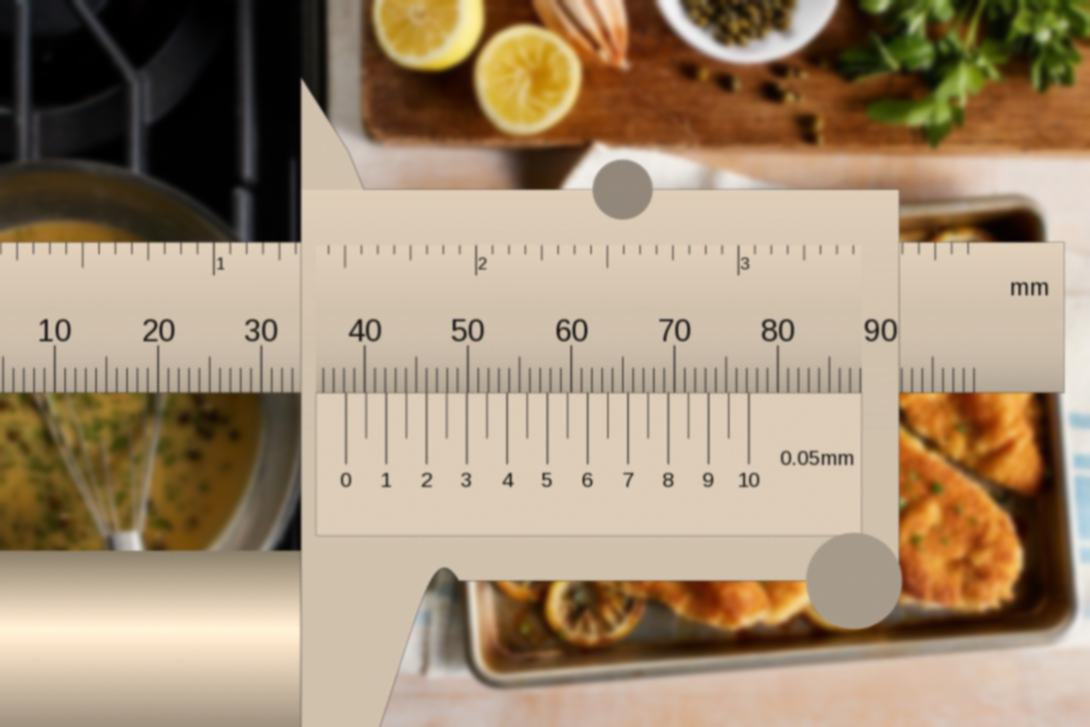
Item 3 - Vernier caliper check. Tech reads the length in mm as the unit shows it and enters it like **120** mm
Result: **38.2** mm
